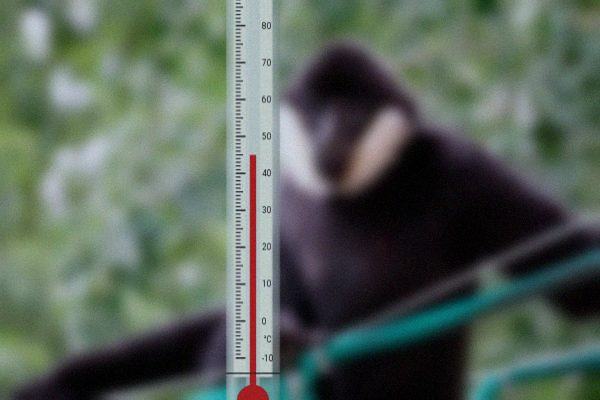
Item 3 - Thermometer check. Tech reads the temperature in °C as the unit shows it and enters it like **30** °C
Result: **45** °C
